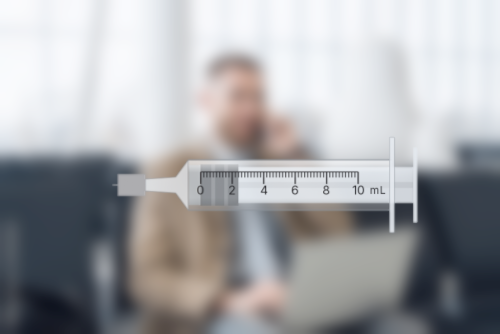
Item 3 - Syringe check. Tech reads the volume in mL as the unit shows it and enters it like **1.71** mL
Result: **0** mL
